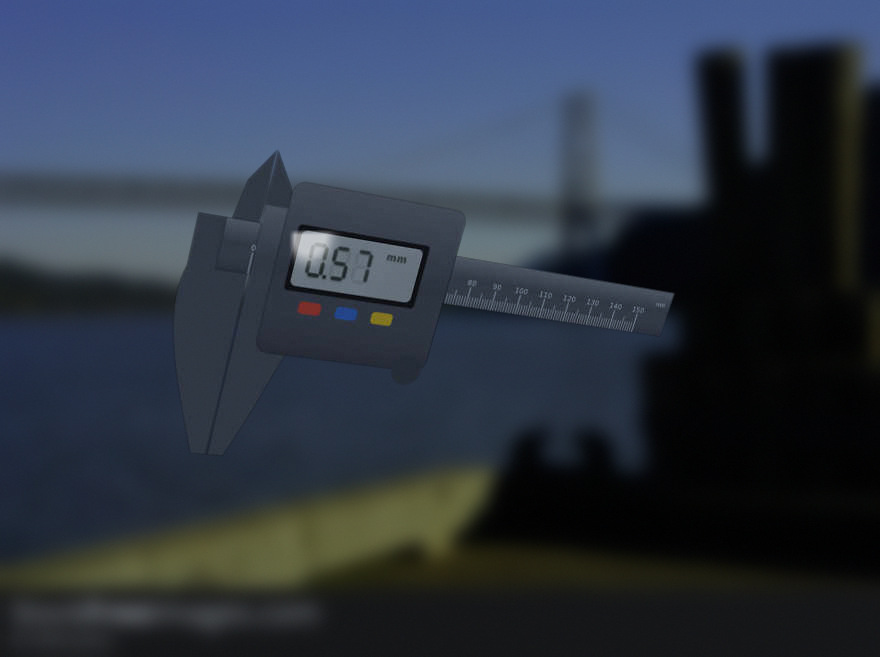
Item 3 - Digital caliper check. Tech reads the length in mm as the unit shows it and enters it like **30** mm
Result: **0.57** mm
